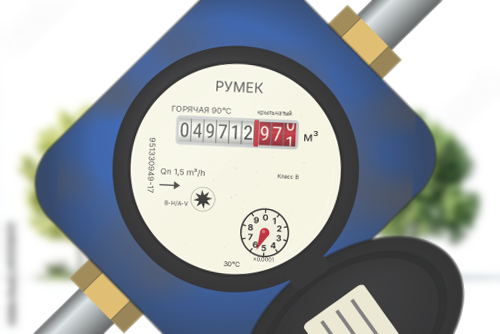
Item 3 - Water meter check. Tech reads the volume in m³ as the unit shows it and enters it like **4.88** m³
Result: **49712.9705** m³
